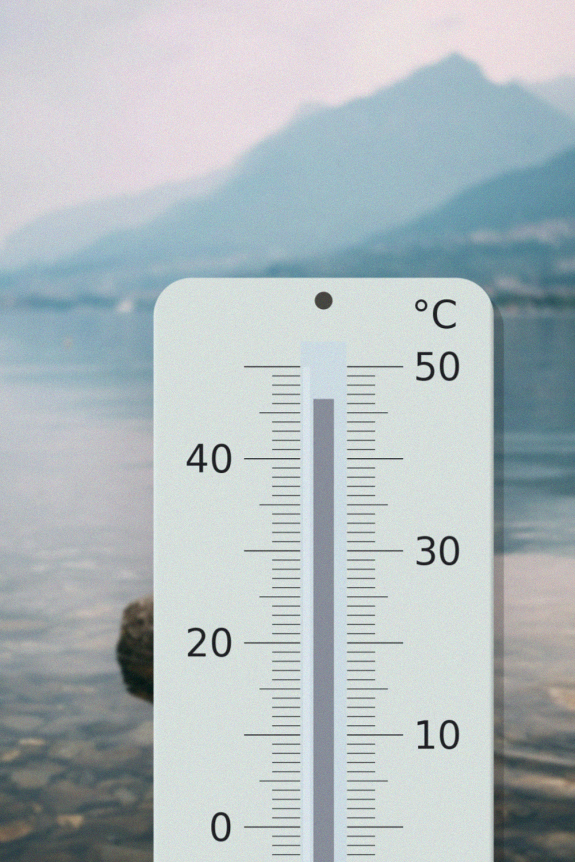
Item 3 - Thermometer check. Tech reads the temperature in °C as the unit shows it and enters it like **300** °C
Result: **46.5** °C
